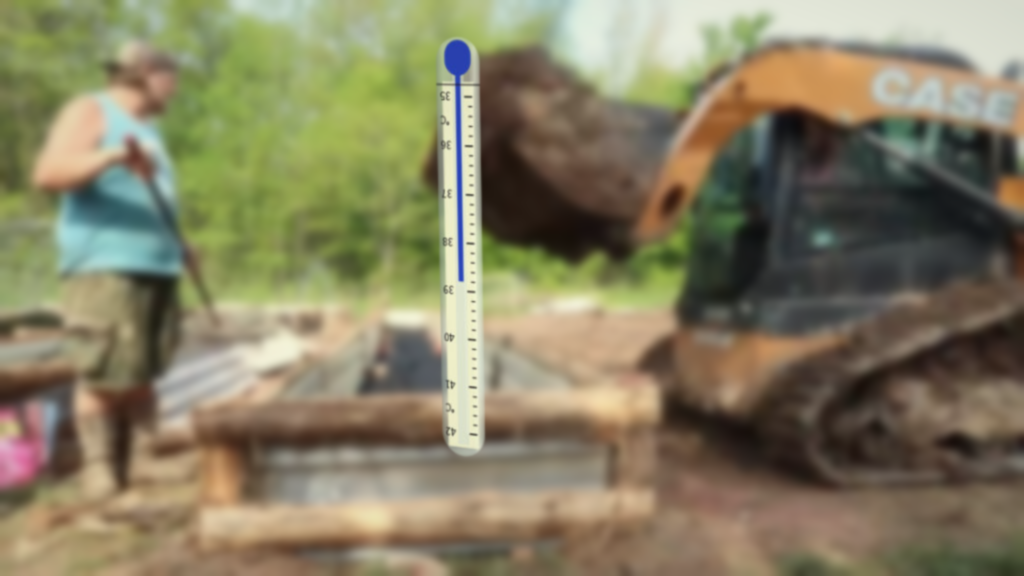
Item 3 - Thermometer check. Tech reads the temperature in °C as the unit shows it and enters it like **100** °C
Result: **38.8** °C
